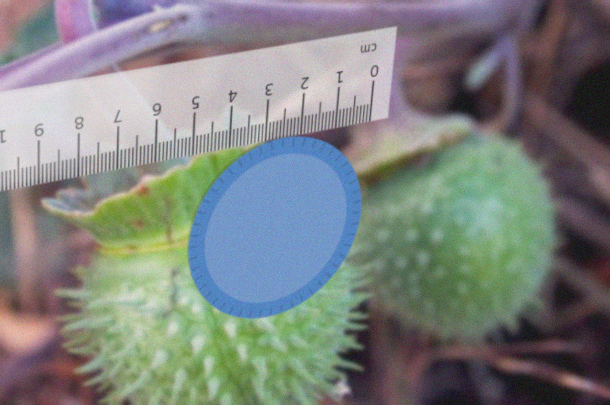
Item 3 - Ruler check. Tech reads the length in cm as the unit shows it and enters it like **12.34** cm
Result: **5** cm
